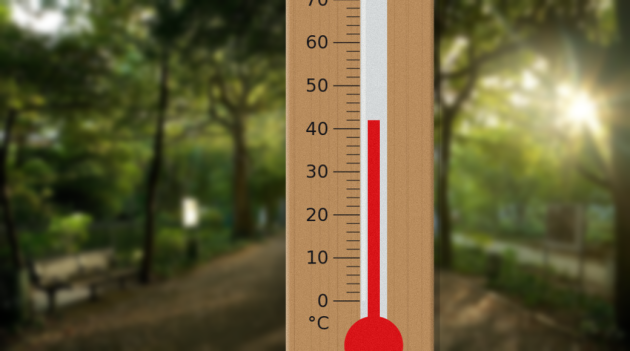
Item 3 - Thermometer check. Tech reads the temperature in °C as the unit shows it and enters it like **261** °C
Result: **42** °C
